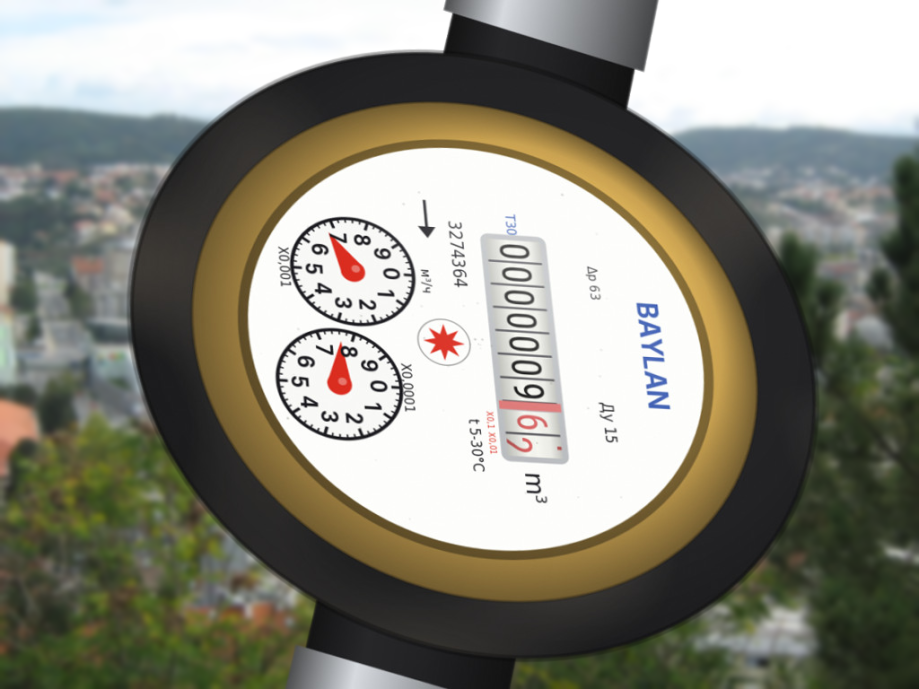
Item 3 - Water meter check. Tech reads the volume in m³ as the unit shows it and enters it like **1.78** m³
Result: **9.6167** m³
